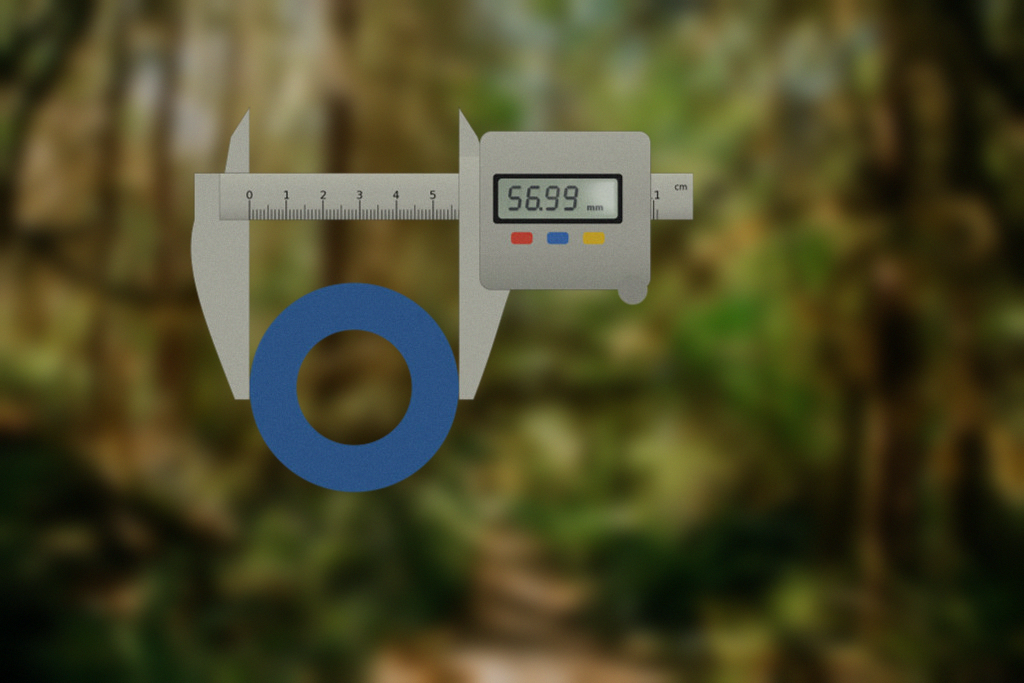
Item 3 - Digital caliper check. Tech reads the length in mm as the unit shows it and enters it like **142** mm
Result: **56.99** mm
